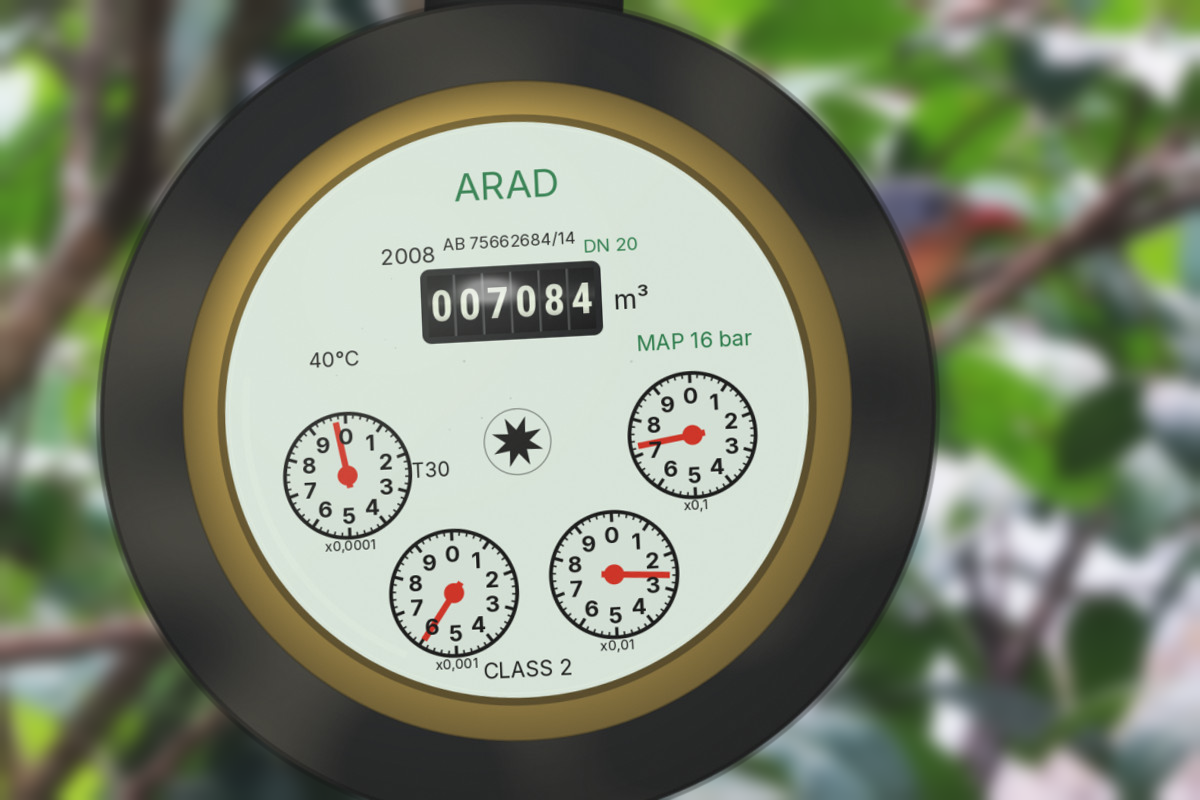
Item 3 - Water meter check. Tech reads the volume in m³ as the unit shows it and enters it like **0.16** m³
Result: **7084.7259** m³
